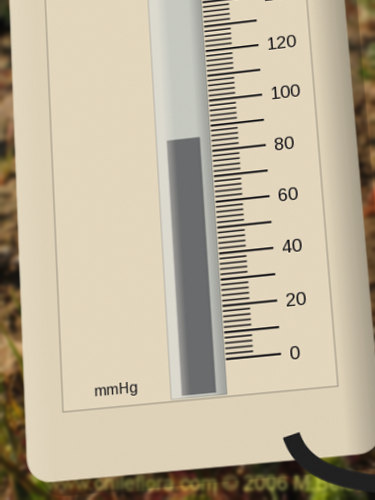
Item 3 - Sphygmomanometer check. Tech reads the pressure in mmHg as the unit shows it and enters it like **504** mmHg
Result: **86** mmHg
